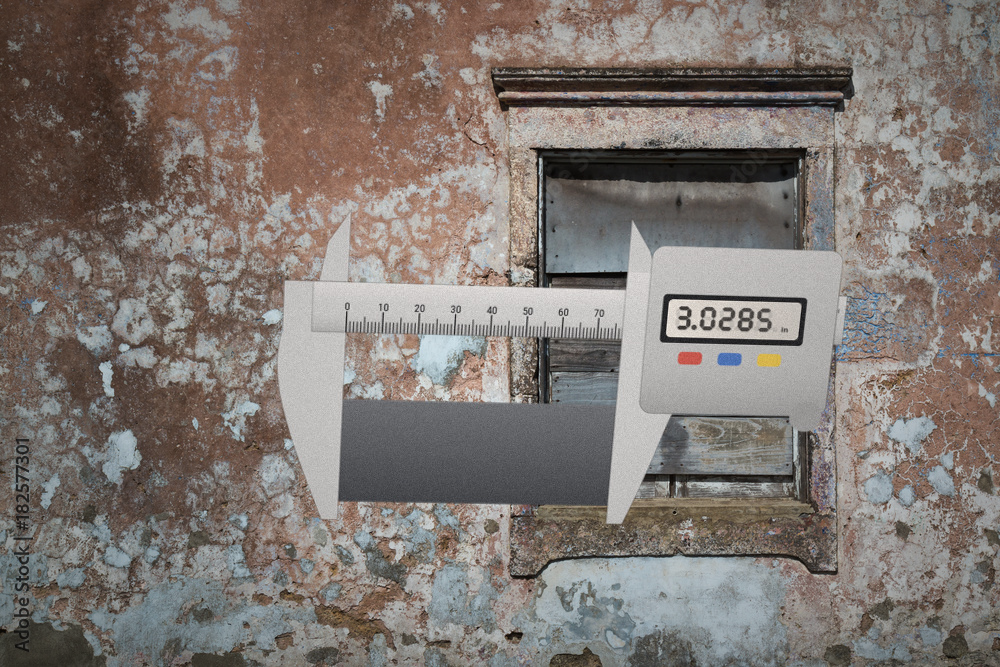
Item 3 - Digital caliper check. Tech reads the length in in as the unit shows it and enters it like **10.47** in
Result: **3.0285** in
